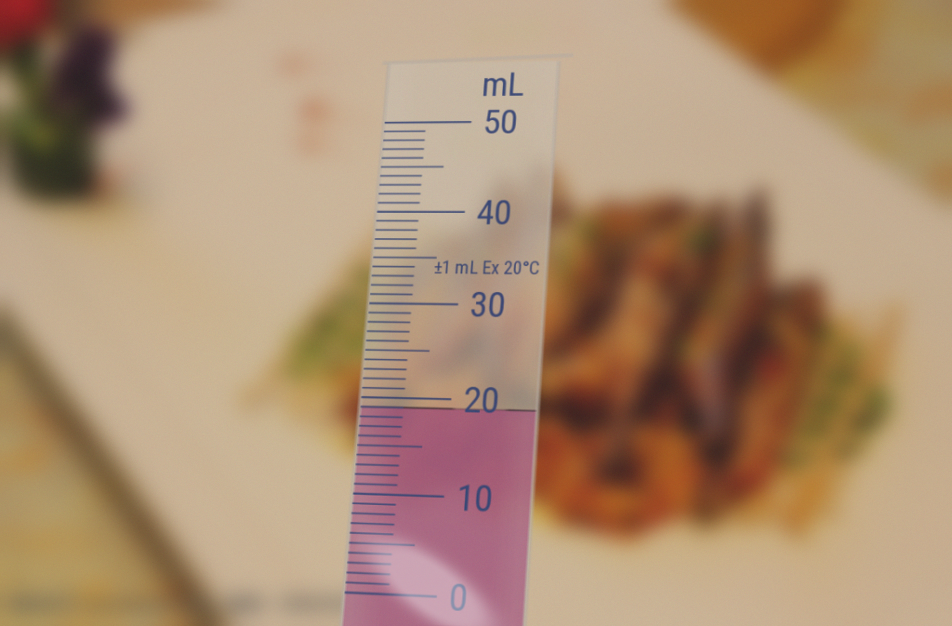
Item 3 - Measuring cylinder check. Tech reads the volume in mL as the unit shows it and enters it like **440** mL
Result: **19** mL
